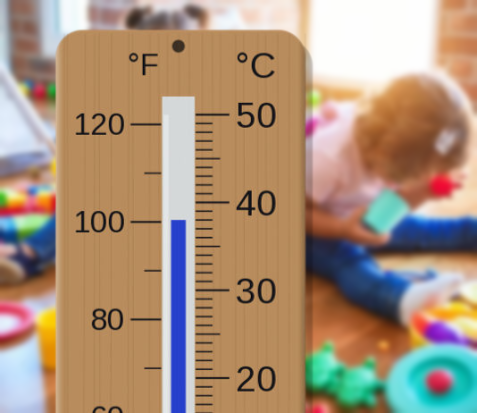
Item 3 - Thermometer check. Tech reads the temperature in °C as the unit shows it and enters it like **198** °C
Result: **38** °C
